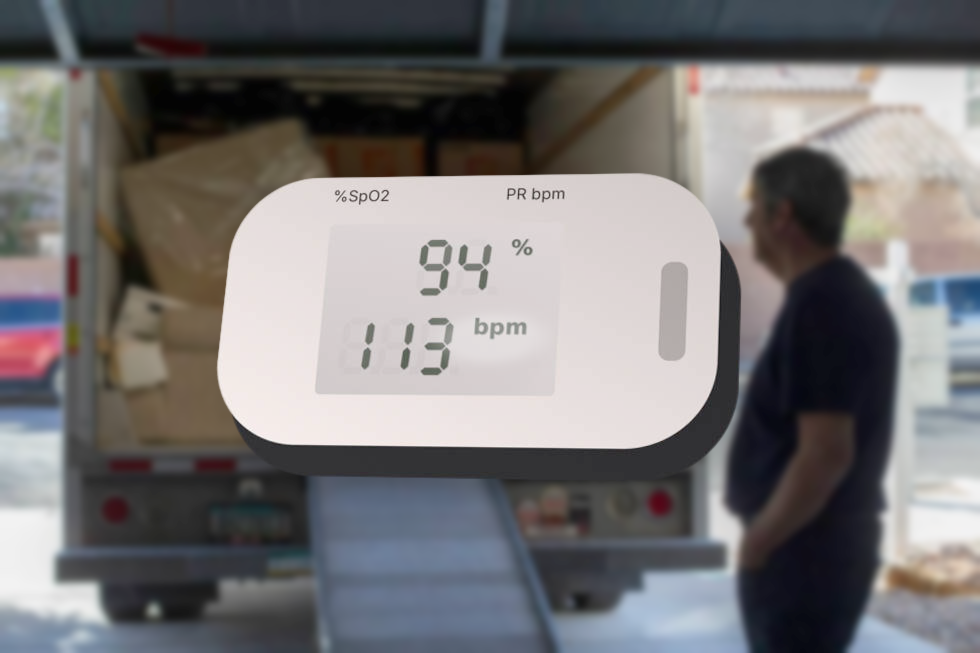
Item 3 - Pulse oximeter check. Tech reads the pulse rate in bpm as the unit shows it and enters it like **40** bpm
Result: **113** bpm
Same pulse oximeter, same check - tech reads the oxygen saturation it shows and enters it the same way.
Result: **94** %
